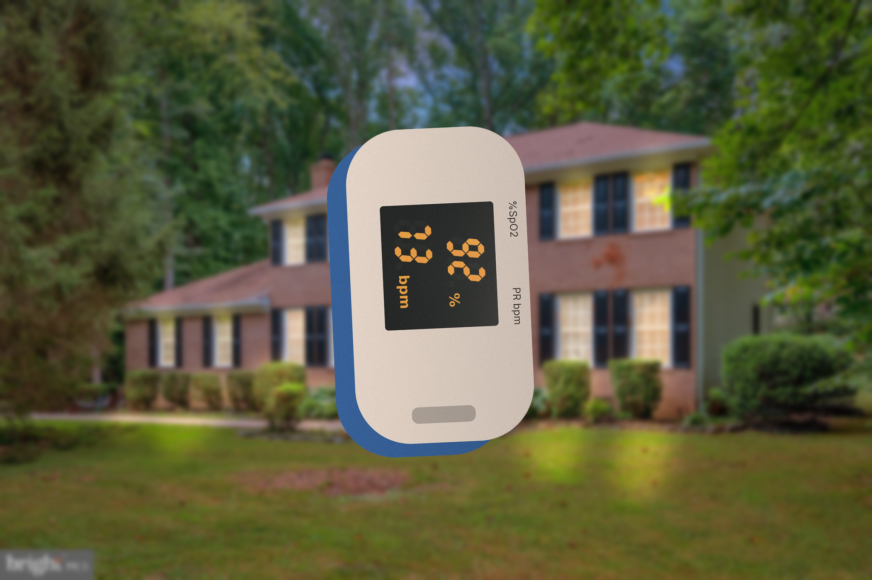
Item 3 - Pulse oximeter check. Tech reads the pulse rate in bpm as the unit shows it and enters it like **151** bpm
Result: **73** bpm
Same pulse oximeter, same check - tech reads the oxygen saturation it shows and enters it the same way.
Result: **92** %
